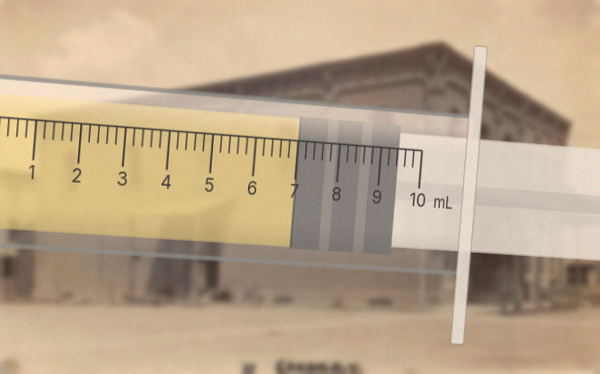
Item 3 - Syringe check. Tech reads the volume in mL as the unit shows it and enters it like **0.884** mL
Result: **7** mL
